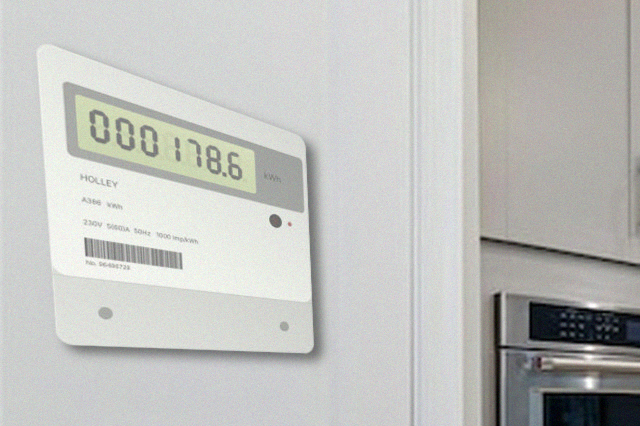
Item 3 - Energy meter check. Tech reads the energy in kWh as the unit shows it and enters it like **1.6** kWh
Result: **178.6** kWh
